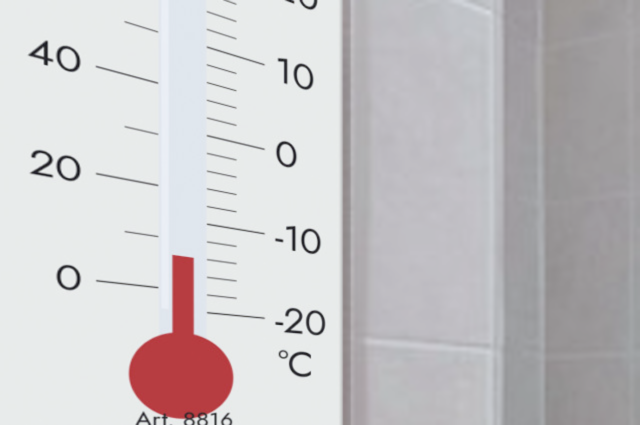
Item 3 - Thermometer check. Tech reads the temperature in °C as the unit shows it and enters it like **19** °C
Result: **-14** °C
